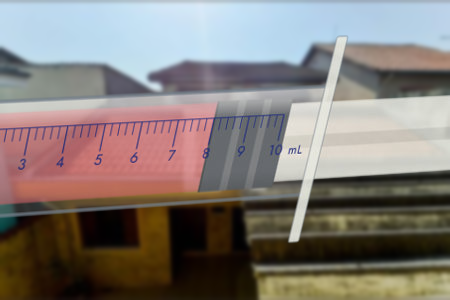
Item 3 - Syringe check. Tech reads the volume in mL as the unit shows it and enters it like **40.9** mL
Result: **8** mL
